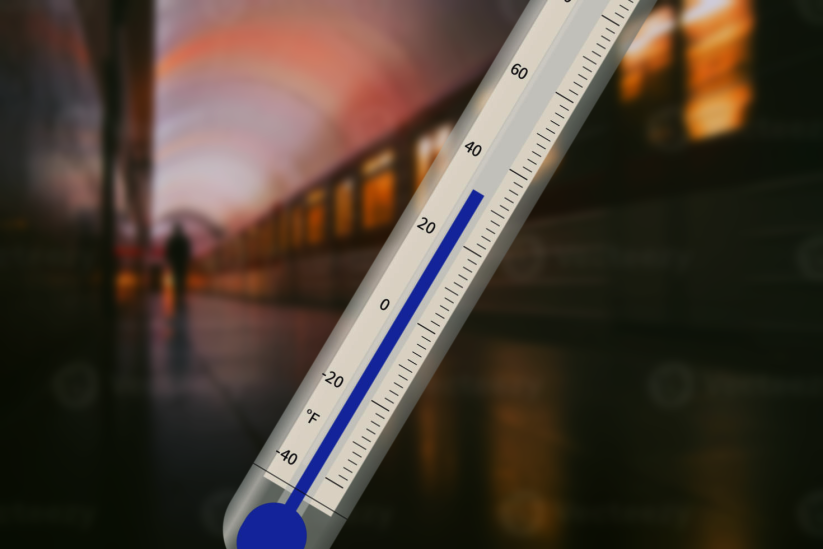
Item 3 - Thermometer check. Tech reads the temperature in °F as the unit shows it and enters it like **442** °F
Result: **32** °F
